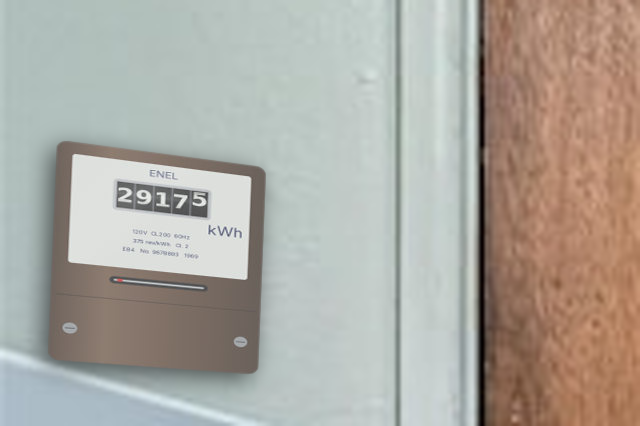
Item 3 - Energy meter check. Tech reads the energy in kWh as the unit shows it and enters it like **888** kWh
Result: **29175** kWh
